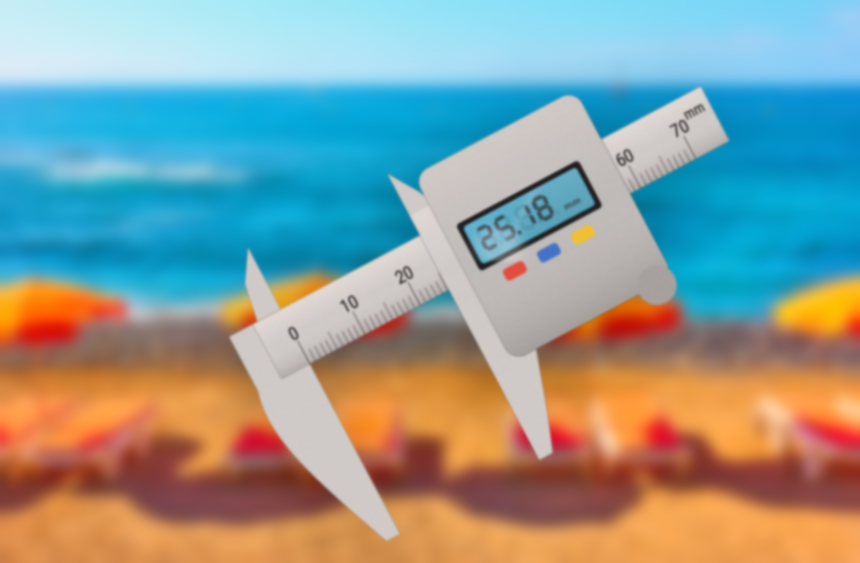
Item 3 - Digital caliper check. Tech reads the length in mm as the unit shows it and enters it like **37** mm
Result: **25.18** mm
